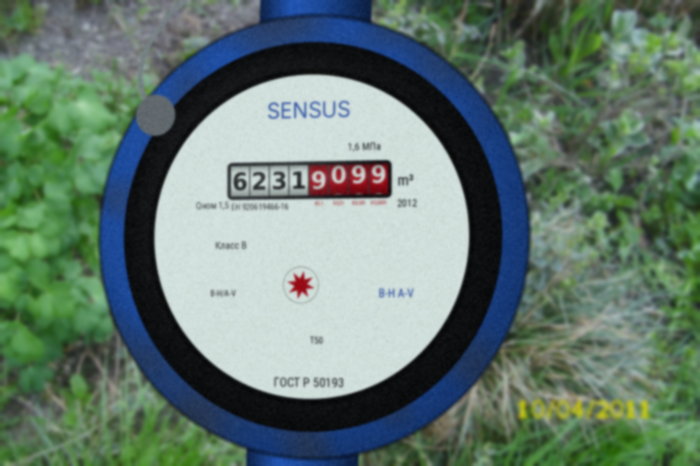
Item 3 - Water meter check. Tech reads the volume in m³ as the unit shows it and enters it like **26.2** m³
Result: **6231.9099** m³
